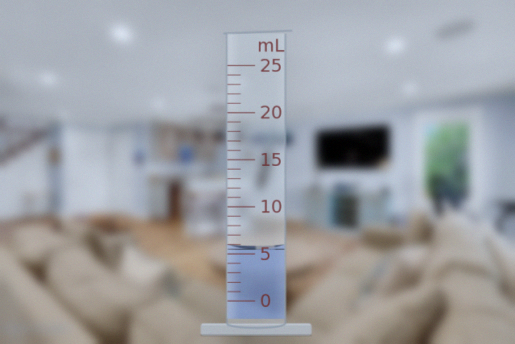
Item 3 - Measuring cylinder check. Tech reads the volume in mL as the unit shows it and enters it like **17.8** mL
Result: **5.5** mL
